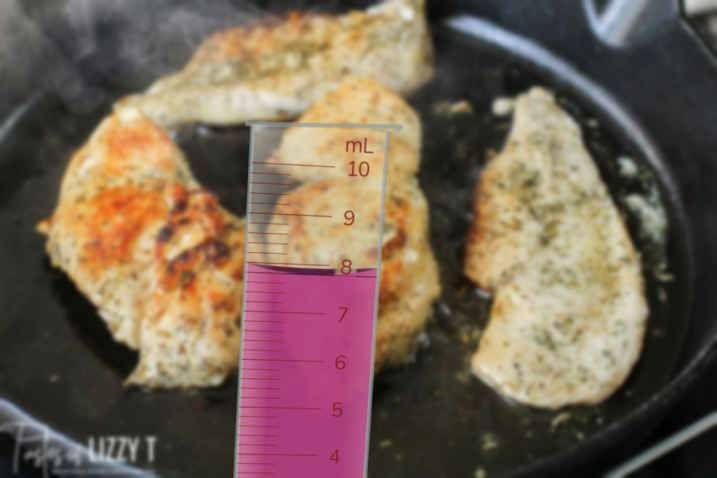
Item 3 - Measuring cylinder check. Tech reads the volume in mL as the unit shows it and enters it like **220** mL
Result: **7.8** mL
